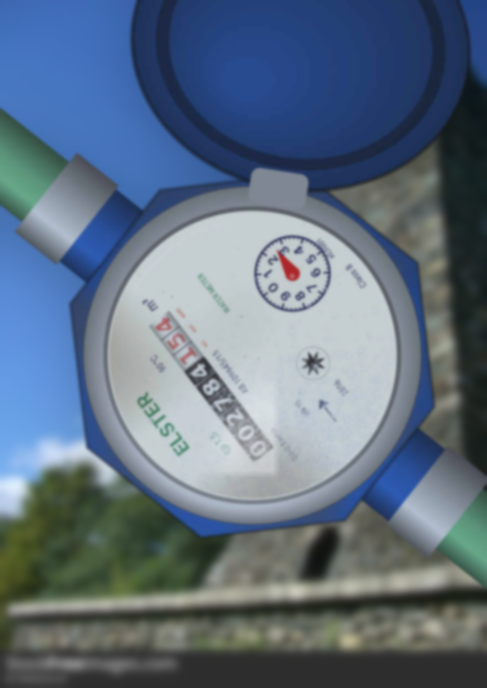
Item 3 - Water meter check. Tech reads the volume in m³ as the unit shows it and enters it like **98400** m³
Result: **2784.1542** m³
